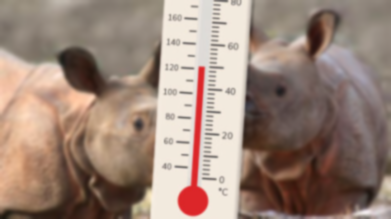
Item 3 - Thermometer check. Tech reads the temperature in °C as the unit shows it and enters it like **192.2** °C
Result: **50** °C
